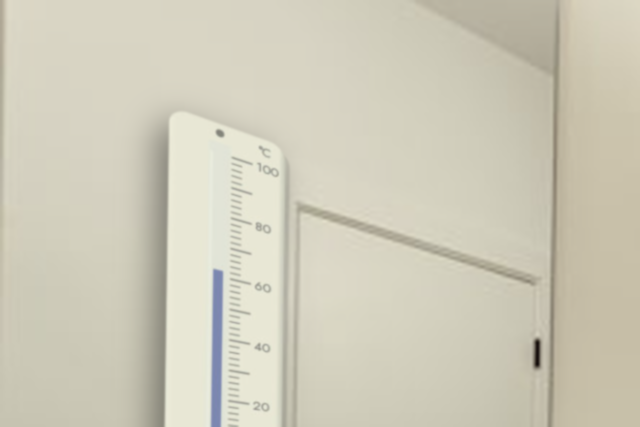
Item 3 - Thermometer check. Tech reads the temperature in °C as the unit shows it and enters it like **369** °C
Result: **62** °C
